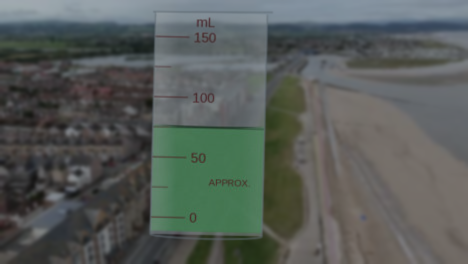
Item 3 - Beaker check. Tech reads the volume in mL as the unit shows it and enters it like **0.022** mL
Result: **75** mL
